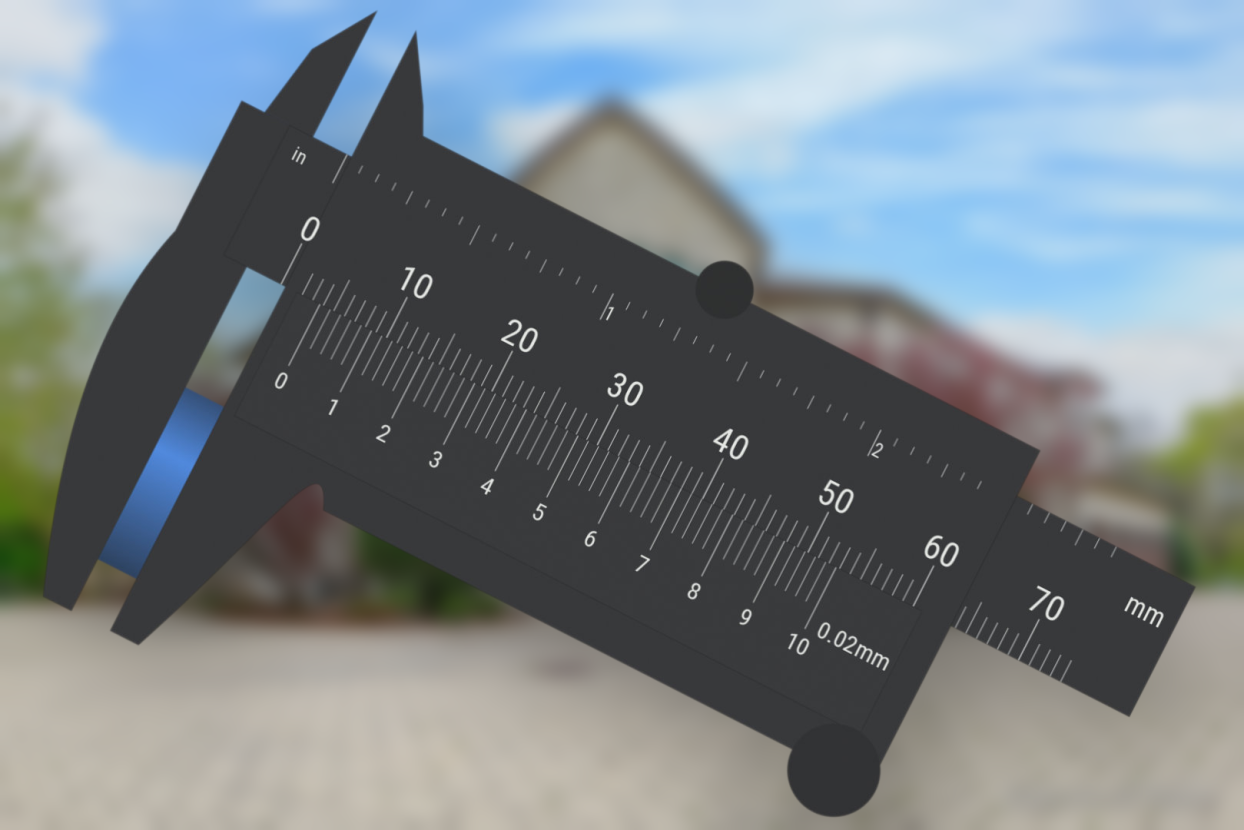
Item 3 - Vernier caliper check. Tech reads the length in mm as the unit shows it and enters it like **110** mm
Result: **3.7** mm
